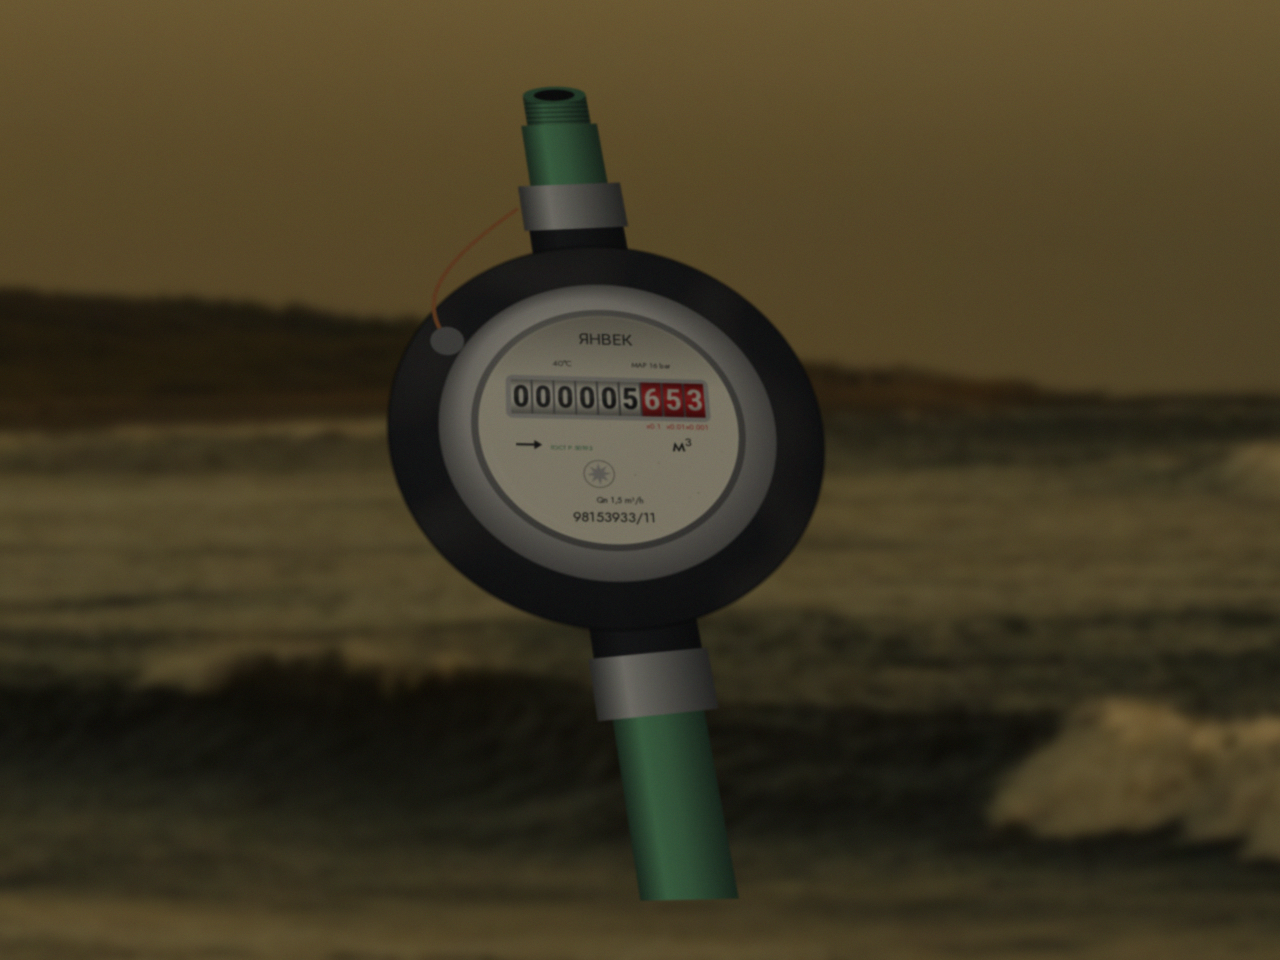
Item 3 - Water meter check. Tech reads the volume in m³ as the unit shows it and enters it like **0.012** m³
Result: **5.653** m³
